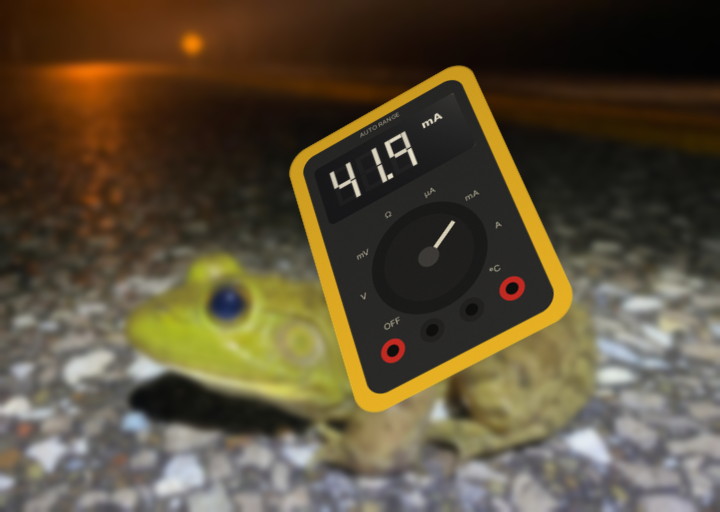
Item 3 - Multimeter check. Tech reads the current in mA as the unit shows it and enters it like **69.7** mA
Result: **41.9** mA
